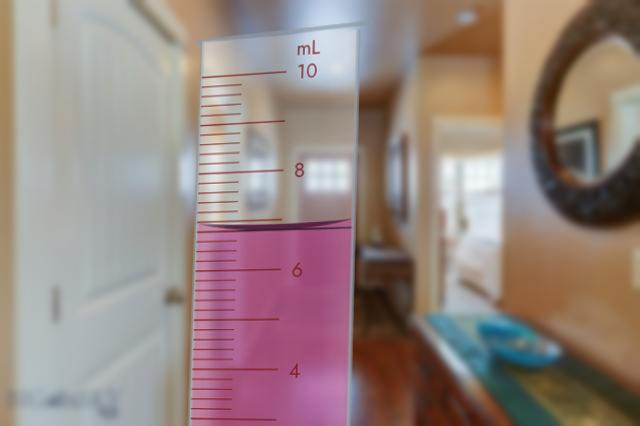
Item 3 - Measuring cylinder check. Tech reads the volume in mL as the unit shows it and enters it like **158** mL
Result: **6.8** mL
